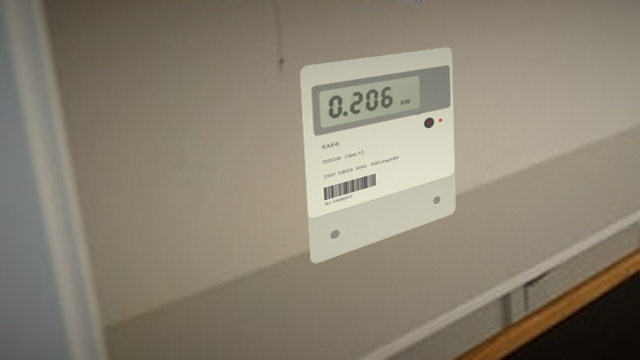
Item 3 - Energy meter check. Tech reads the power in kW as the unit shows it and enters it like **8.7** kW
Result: **0.206** kW
